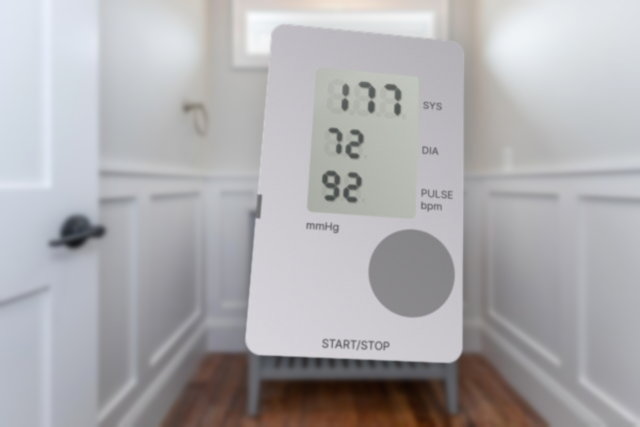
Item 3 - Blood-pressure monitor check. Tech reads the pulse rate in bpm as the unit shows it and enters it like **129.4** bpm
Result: **92** bpm
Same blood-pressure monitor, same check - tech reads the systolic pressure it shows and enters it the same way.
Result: **177** mmHg
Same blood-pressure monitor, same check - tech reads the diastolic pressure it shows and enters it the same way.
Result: **72** mmHg
